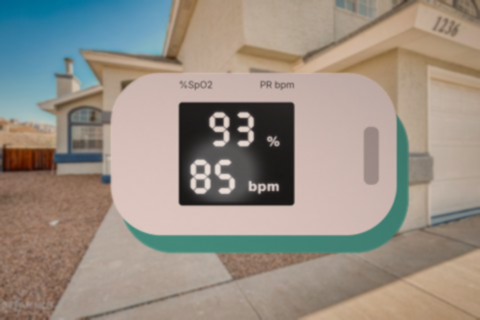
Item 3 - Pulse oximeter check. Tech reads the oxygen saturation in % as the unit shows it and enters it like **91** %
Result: **93** %
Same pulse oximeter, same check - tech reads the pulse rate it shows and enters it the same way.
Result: **85** bpm
